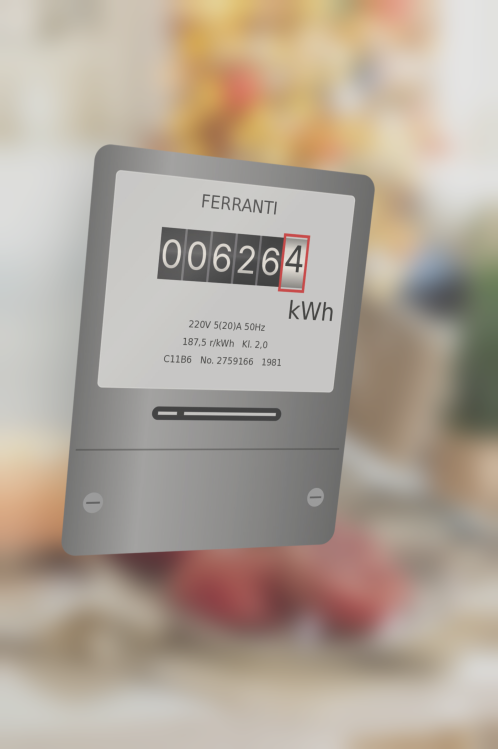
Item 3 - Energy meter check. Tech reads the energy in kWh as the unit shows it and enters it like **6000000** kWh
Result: **626.4** kWh
